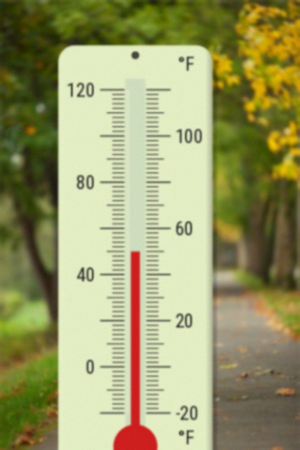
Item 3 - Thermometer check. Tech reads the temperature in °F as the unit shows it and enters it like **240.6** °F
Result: **50** °F
